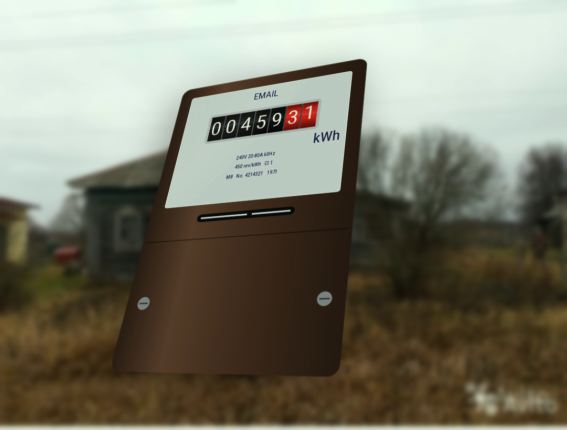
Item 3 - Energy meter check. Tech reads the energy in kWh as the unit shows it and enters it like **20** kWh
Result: **459.31** kWh
